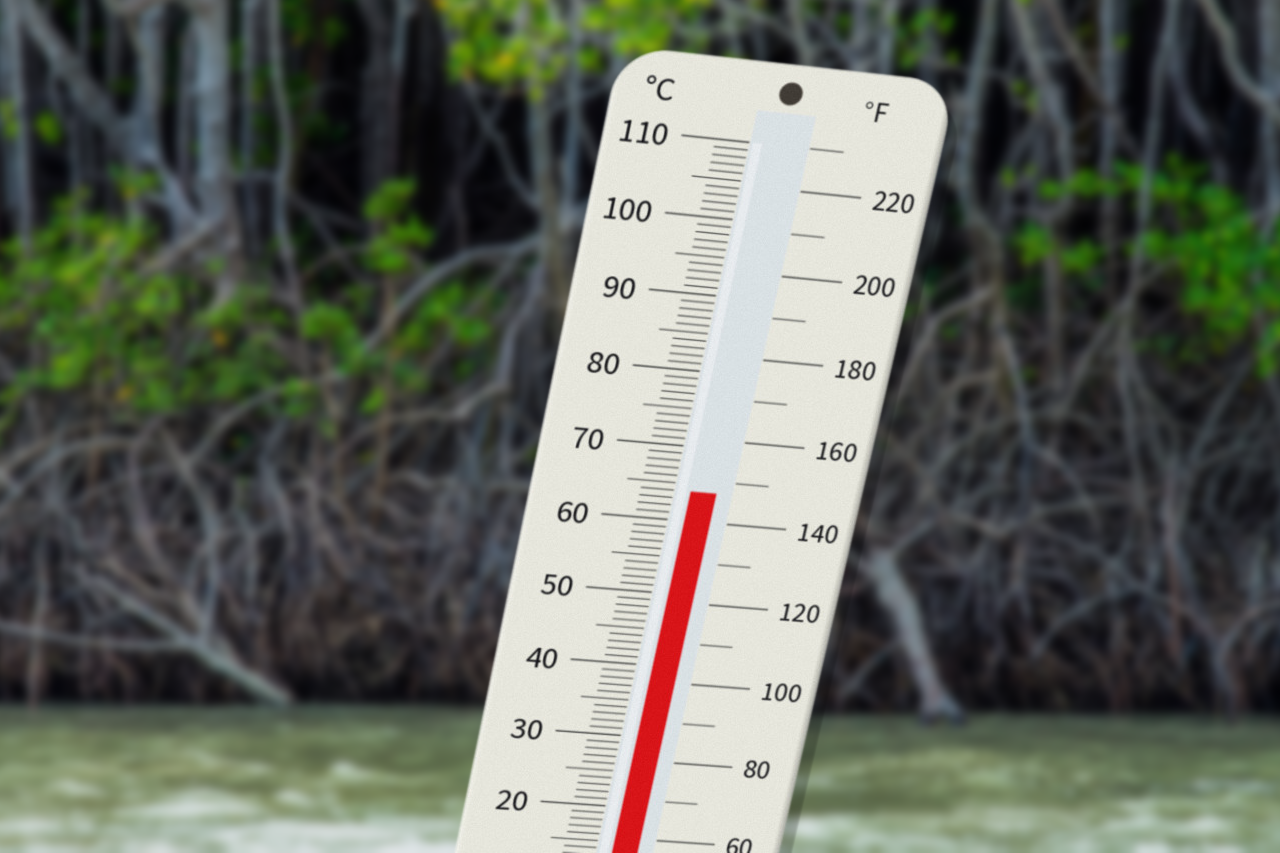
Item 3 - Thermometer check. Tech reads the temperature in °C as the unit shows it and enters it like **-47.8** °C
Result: **64** °C
